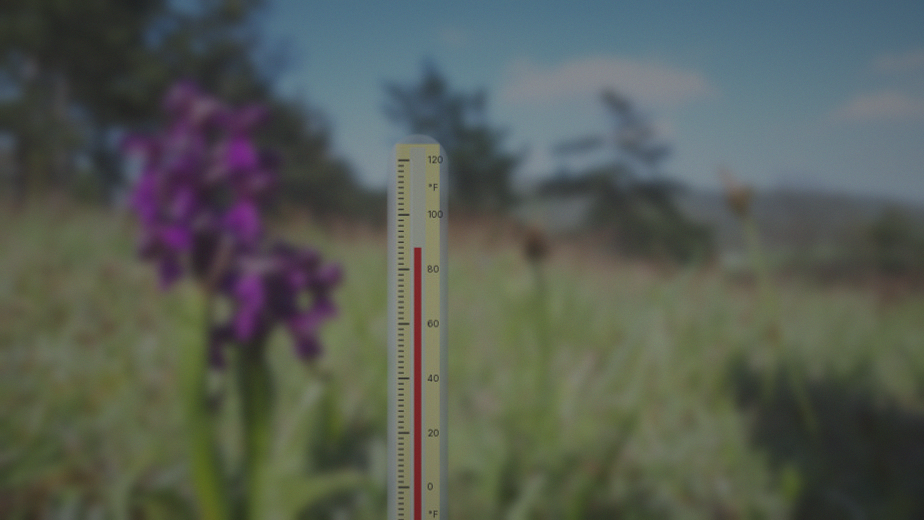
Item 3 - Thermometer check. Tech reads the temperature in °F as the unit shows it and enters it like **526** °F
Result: **88** °F
